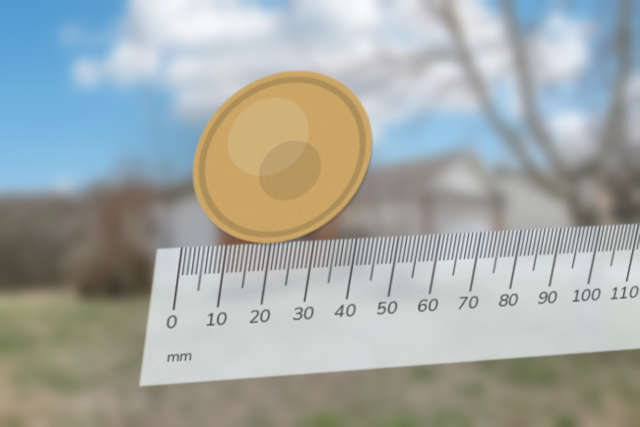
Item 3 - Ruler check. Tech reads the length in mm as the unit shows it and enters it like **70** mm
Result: **40** mm
